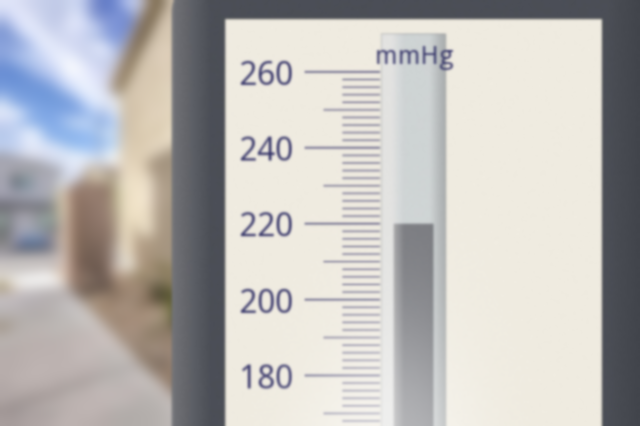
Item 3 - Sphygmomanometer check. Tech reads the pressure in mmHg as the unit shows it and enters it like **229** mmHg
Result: **220** mmHg
